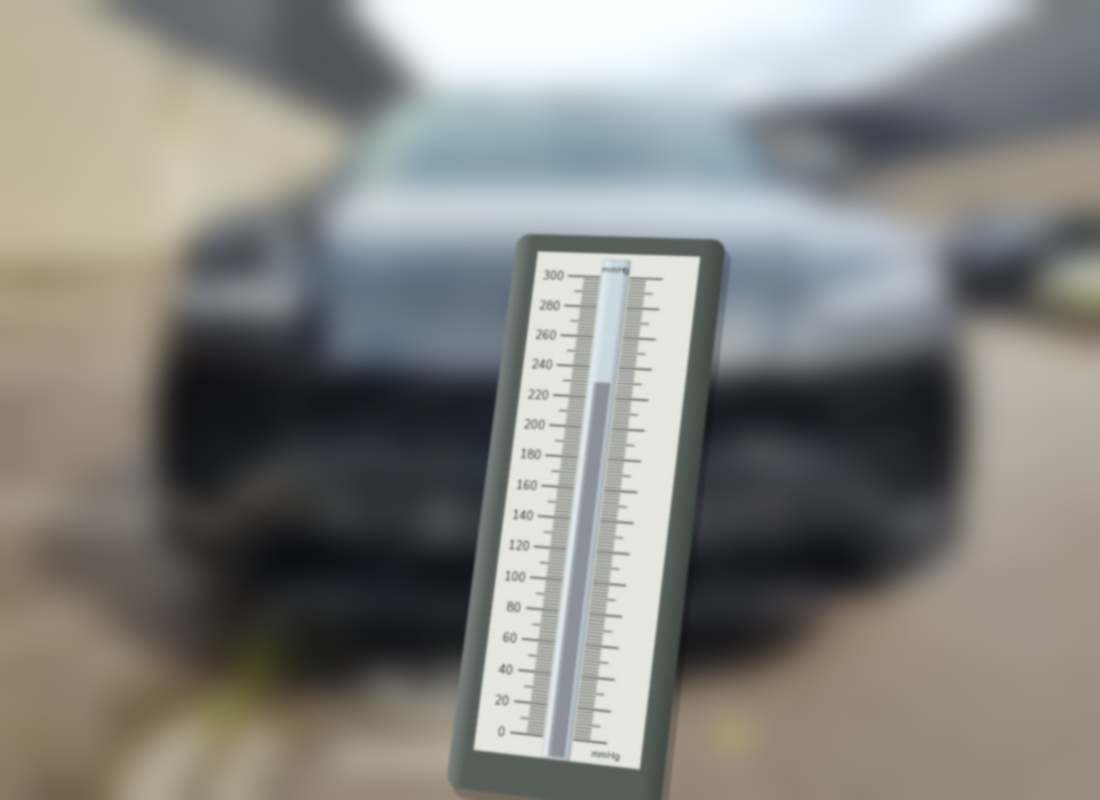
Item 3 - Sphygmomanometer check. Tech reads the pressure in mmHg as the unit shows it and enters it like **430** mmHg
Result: **230** mmHg
